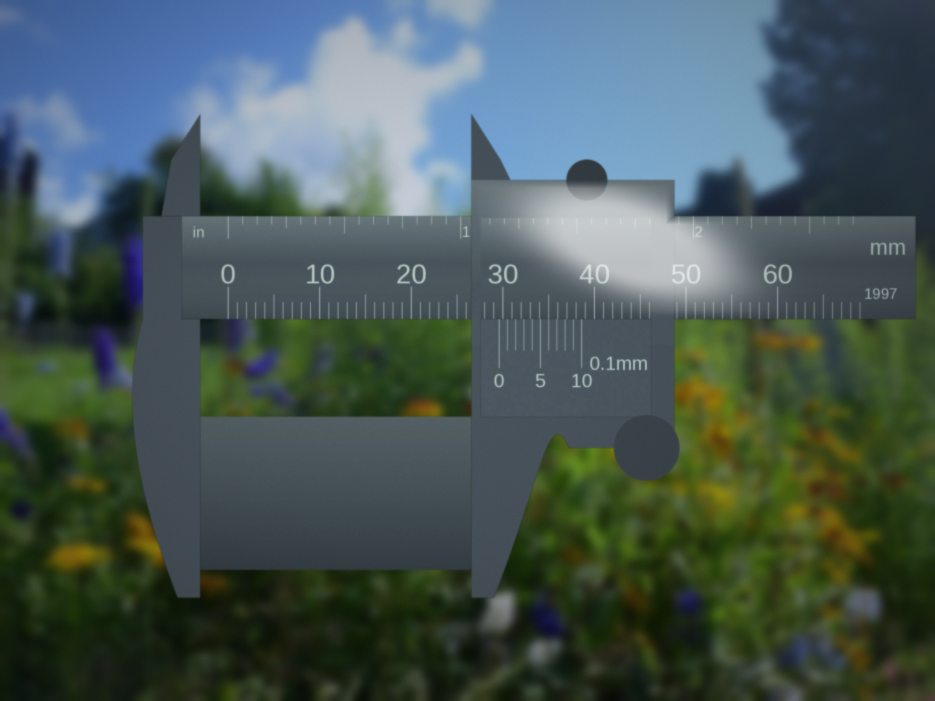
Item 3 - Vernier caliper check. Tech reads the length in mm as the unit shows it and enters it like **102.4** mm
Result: **29.6** mm
